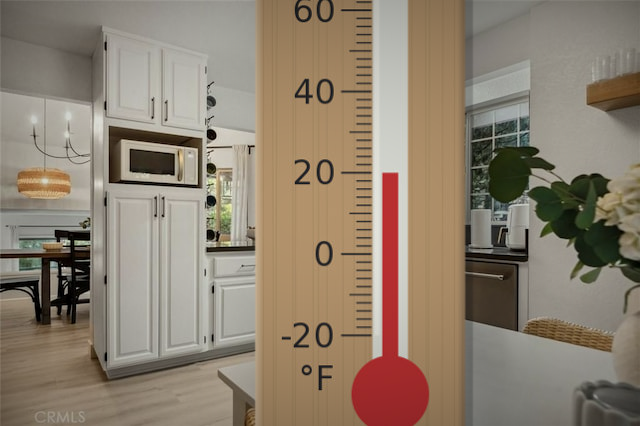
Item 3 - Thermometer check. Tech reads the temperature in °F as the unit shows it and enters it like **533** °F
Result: **20** °F
